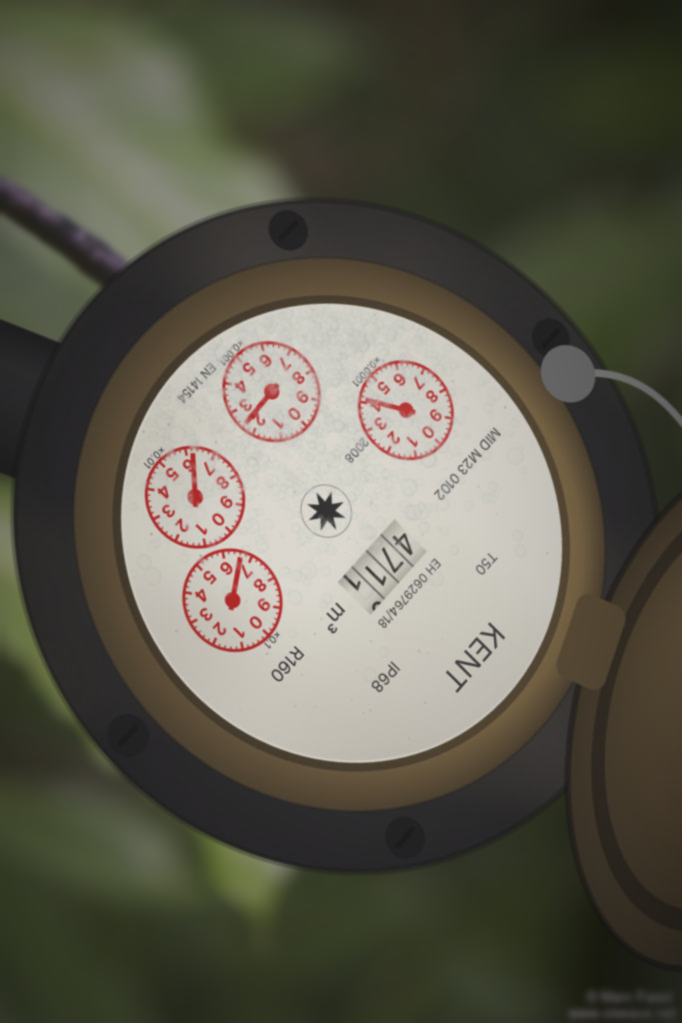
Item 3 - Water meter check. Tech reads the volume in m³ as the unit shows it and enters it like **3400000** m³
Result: **4710.6624** m³
